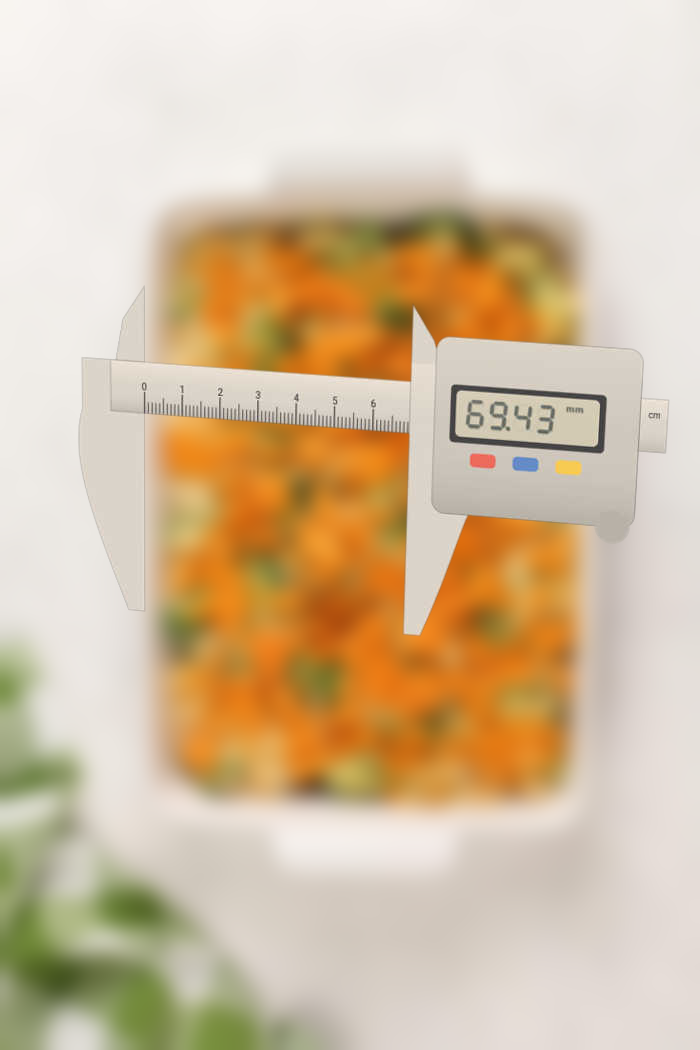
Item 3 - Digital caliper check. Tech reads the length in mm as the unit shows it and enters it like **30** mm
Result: **69.43** mm
